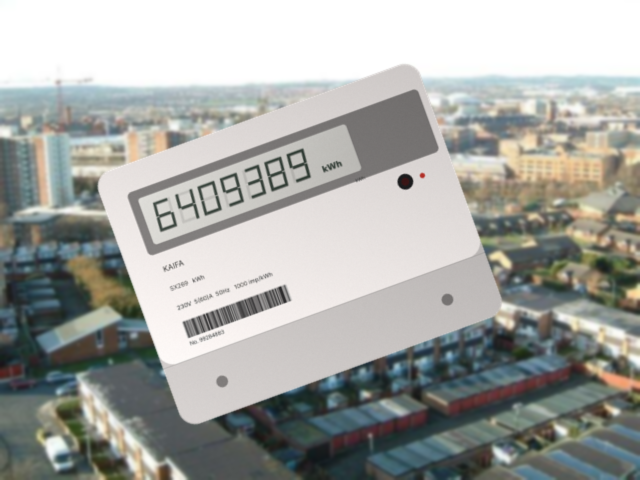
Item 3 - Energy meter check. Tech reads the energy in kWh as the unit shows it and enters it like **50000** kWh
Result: **6409389** kWh
